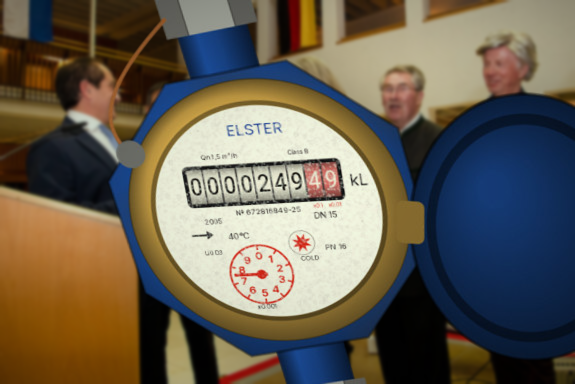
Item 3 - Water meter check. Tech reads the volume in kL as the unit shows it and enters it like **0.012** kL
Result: **249.497** kL
